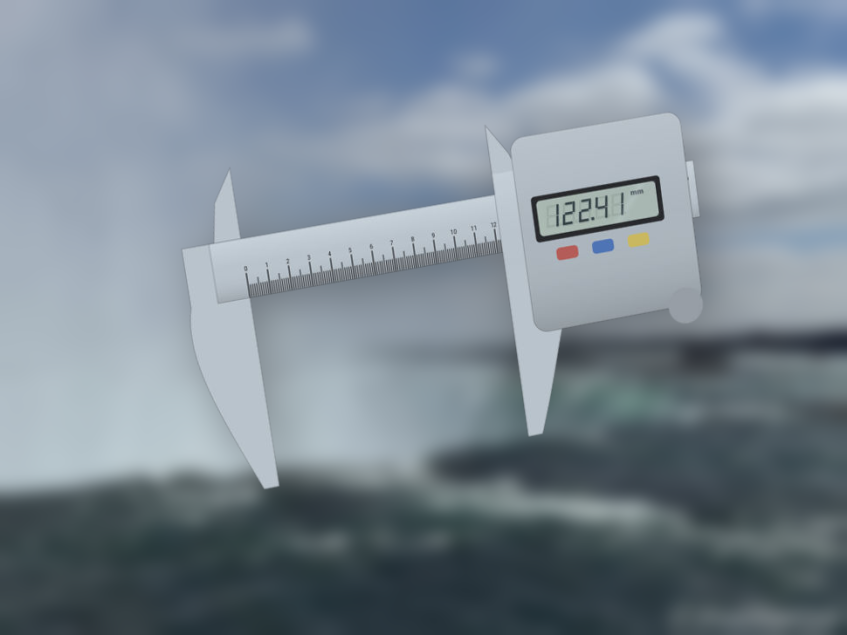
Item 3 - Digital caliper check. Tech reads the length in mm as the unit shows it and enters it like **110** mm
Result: **122.41** mm
